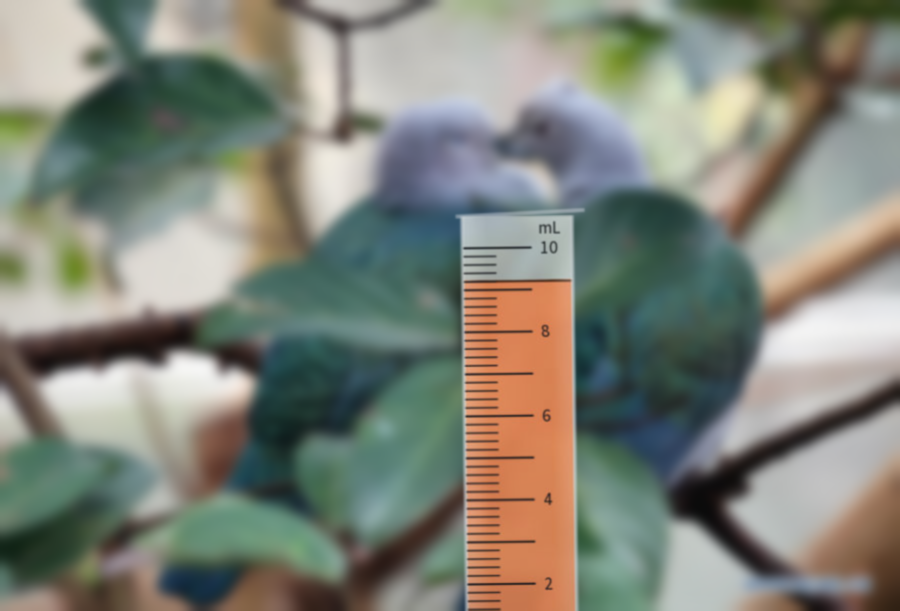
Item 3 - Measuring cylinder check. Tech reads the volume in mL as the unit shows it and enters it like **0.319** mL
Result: **9.2** mL
